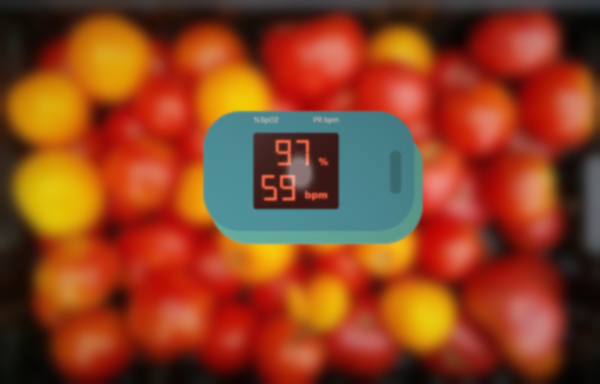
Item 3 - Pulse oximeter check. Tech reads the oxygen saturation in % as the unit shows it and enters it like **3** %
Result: **97** %
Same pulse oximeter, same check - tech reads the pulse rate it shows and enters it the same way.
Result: **59** bpm
